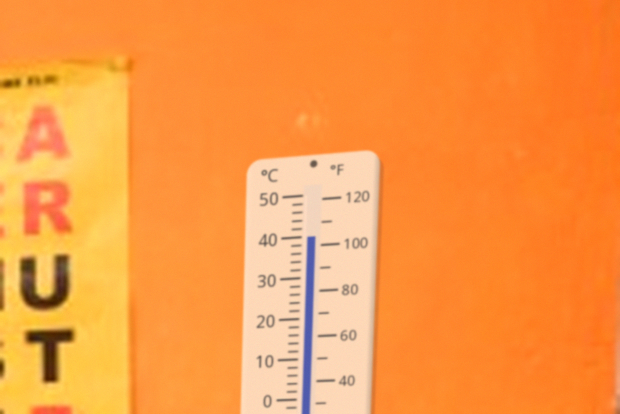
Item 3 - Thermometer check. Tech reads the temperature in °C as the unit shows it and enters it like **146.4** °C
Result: **40** °C
